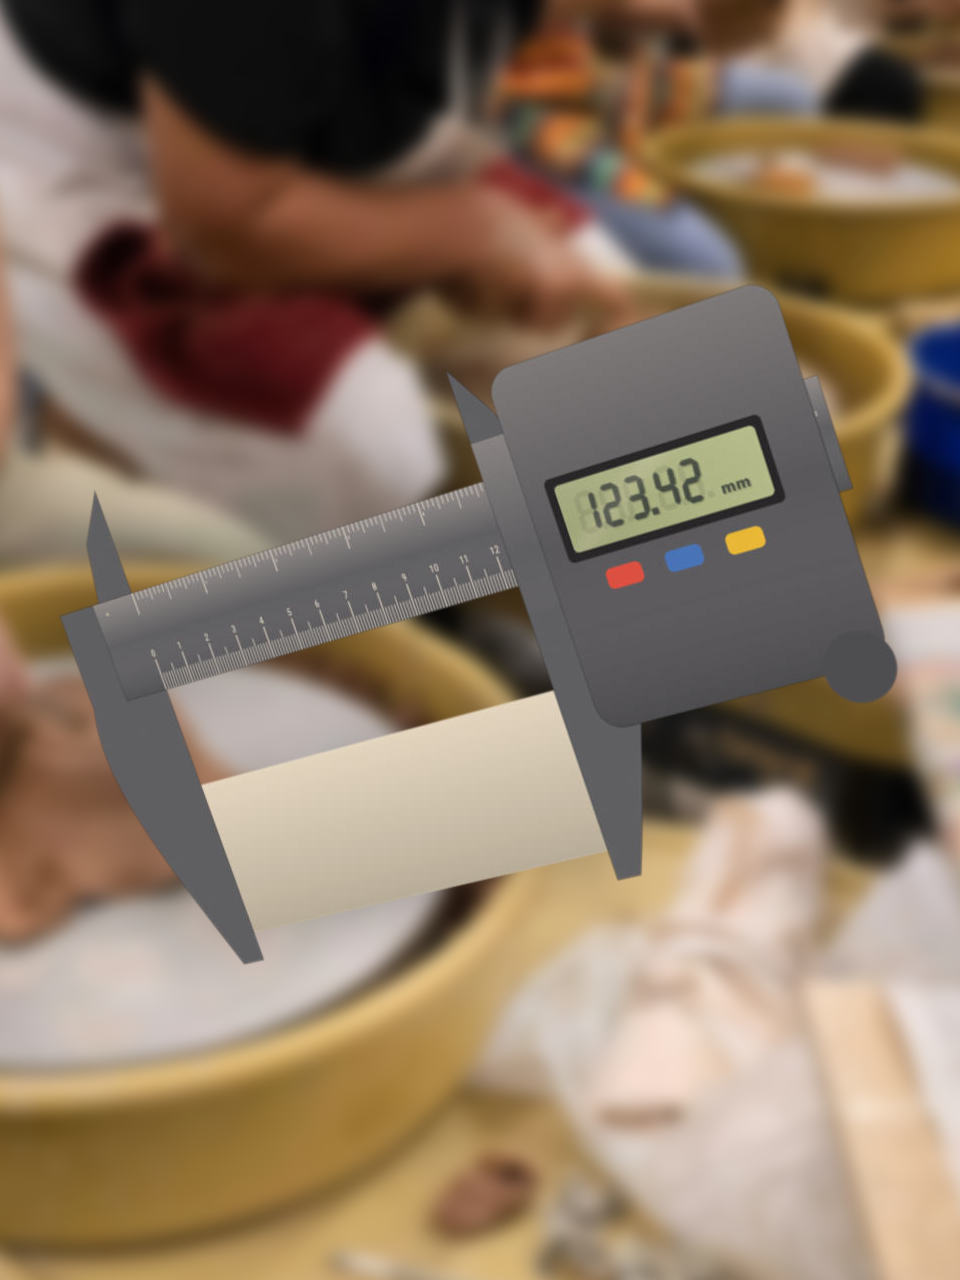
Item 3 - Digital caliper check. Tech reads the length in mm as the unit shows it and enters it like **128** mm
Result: **123.42** mm
